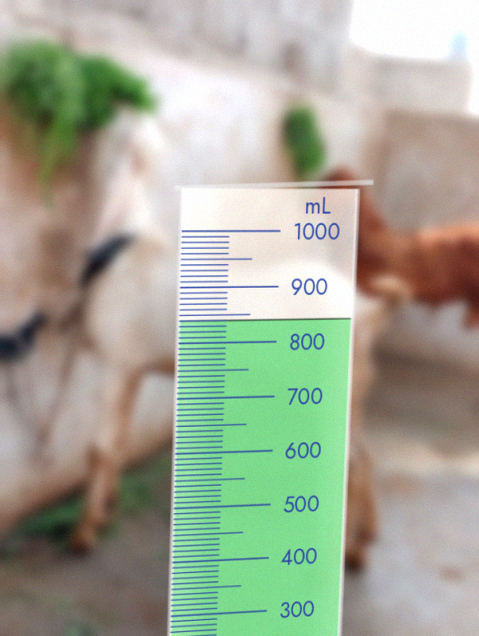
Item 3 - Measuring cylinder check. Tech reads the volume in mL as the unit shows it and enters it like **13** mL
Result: **840** mL
